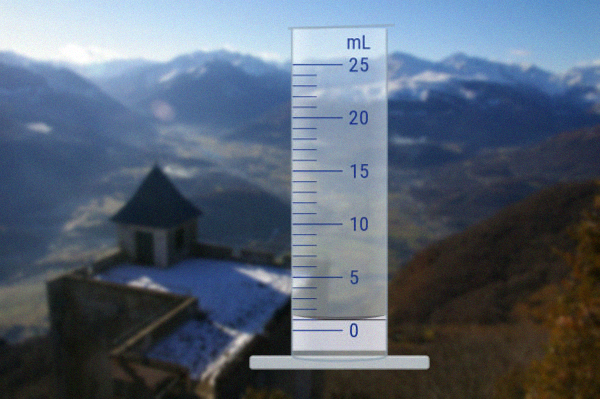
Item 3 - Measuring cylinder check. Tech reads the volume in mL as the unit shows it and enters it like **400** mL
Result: **1** mL
